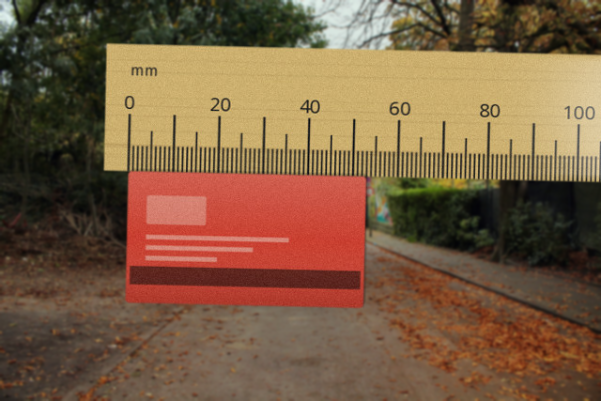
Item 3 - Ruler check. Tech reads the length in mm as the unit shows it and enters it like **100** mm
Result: **53** mm
